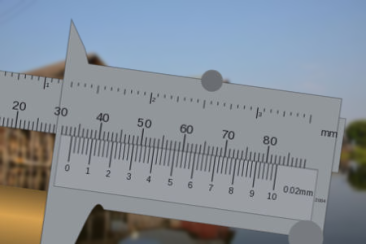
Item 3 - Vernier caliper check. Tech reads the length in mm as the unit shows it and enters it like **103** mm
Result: **33.5** mm
